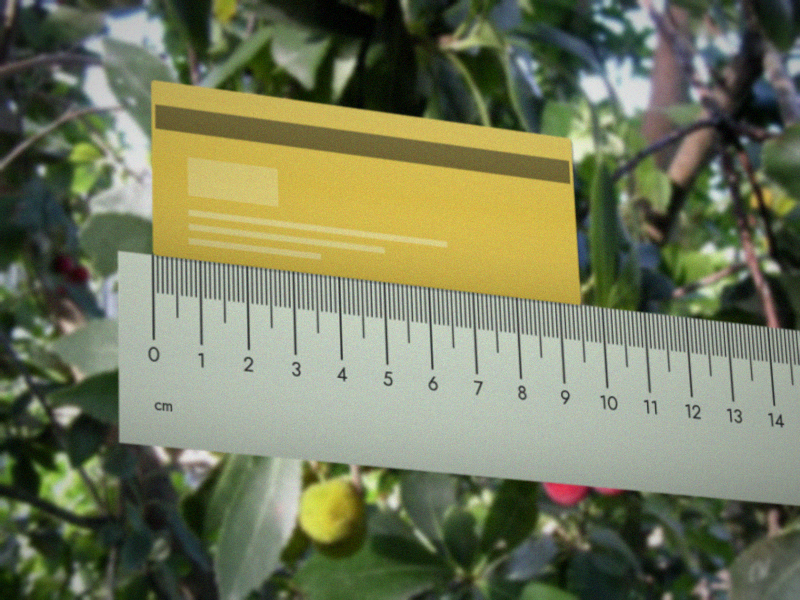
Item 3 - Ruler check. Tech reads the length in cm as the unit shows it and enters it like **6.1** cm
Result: **9.5** cm
